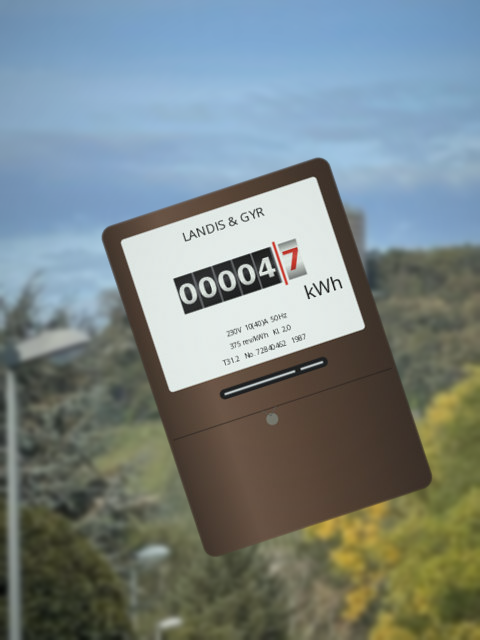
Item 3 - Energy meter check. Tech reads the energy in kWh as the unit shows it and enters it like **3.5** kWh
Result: **4.7** kWh
